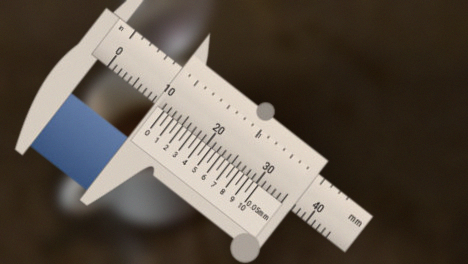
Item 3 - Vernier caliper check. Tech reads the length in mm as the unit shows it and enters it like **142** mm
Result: **11.4** mm
